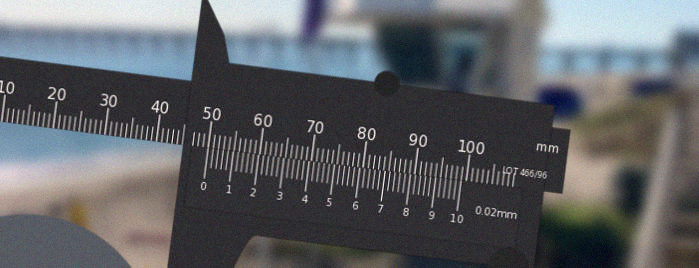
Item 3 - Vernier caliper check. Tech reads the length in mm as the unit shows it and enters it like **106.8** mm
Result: **50.0** mm
